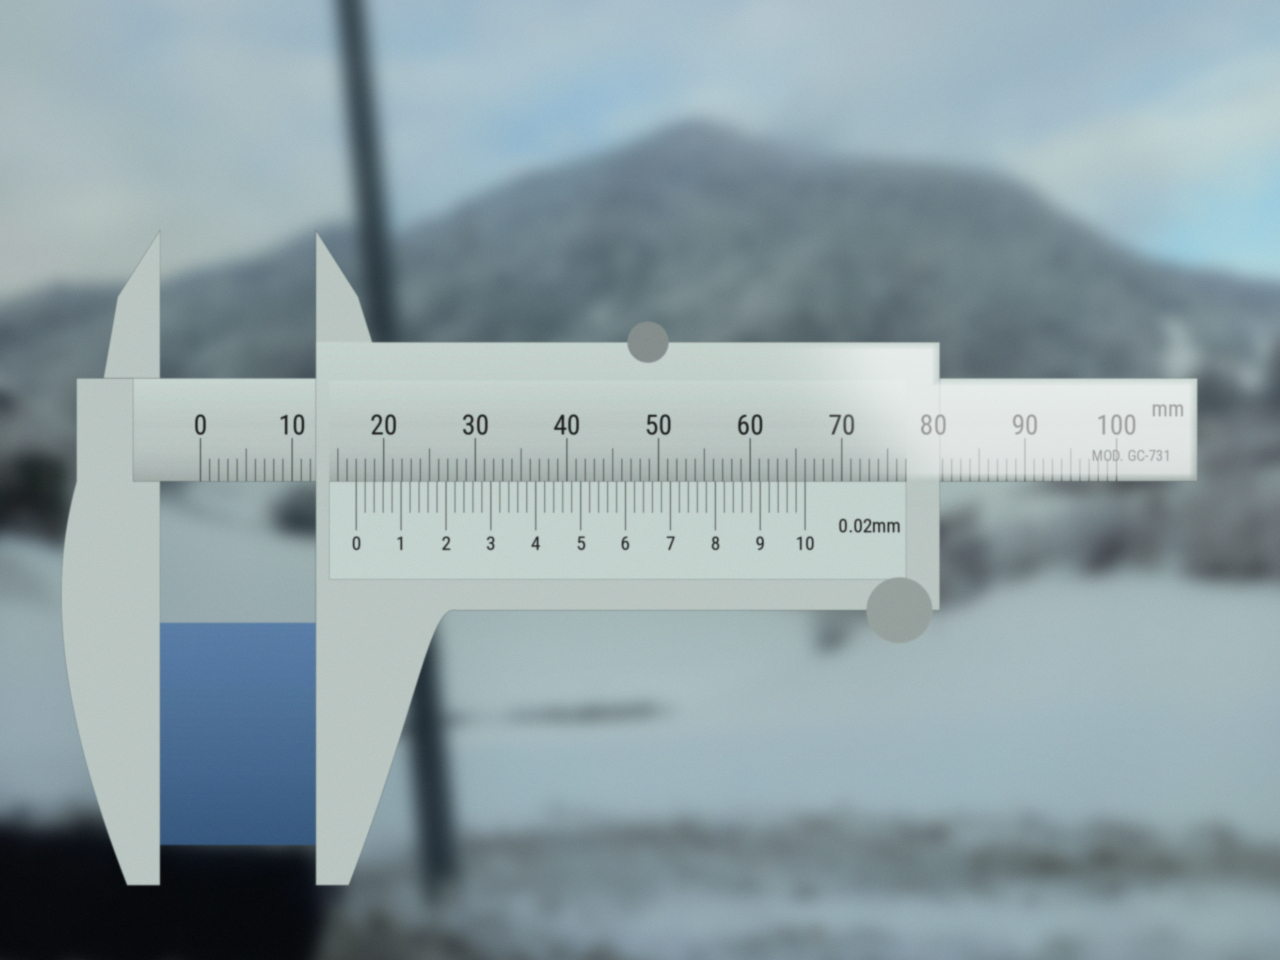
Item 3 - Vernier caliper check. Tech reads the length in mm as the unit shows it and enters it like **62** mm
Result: **17.0** mm
